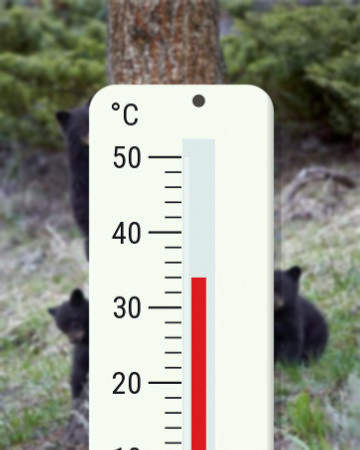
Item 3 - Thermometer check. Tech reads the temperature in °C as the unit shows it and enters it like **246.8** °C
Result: **34** °C
